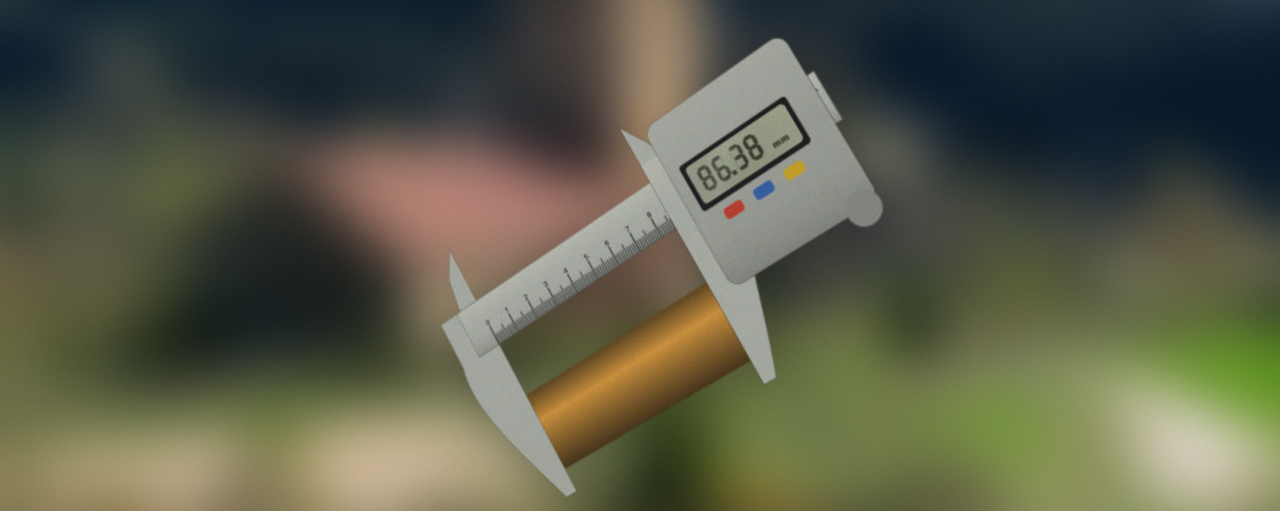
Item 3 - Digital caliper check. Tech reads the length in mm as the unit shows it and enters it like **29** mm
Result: **86.38** mm
